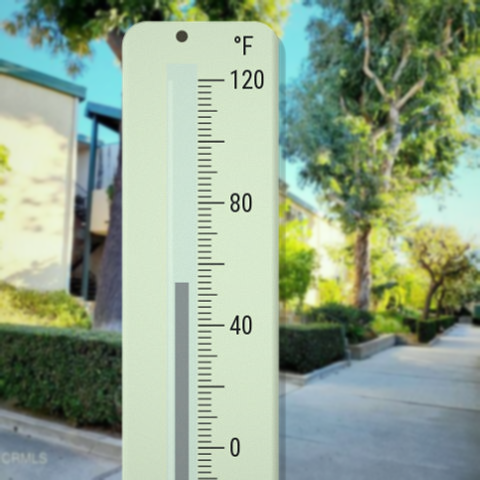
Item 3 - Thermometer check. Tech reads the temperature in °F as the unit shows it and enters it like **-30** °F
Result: **54** °F
